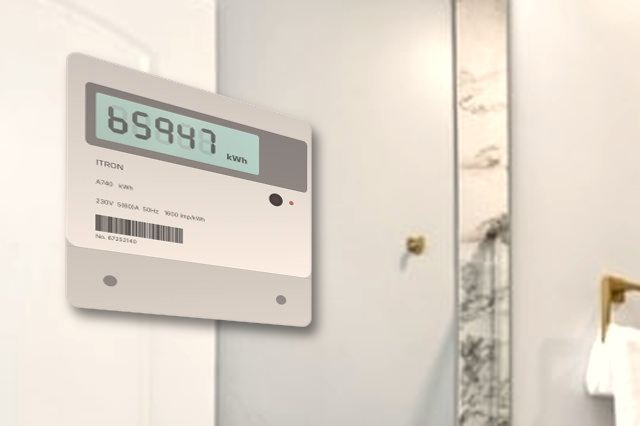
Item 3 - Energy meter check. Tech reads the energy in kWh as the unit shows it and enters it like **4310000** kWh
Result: **65947** kWh
